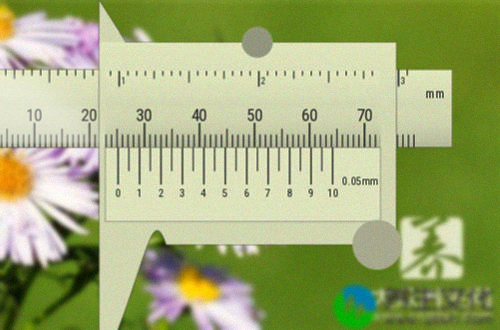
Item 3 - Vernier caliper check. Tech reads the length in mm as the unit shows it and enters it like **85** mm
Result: **25.2** mm
